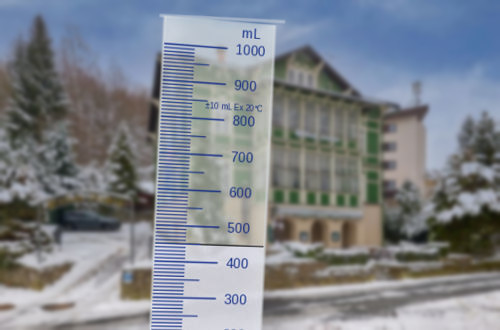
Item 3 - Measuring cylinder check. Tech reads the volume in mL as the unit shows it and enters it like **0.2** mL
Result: **450** mL
